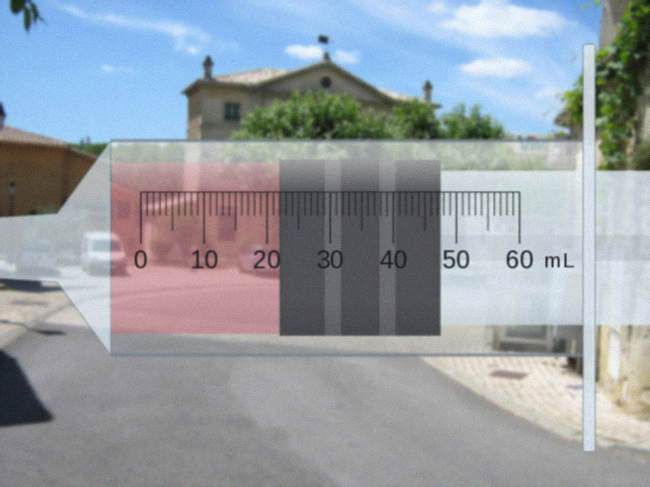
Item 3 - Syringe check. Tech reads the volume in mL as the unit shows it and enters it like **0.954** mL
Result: **22** mL
